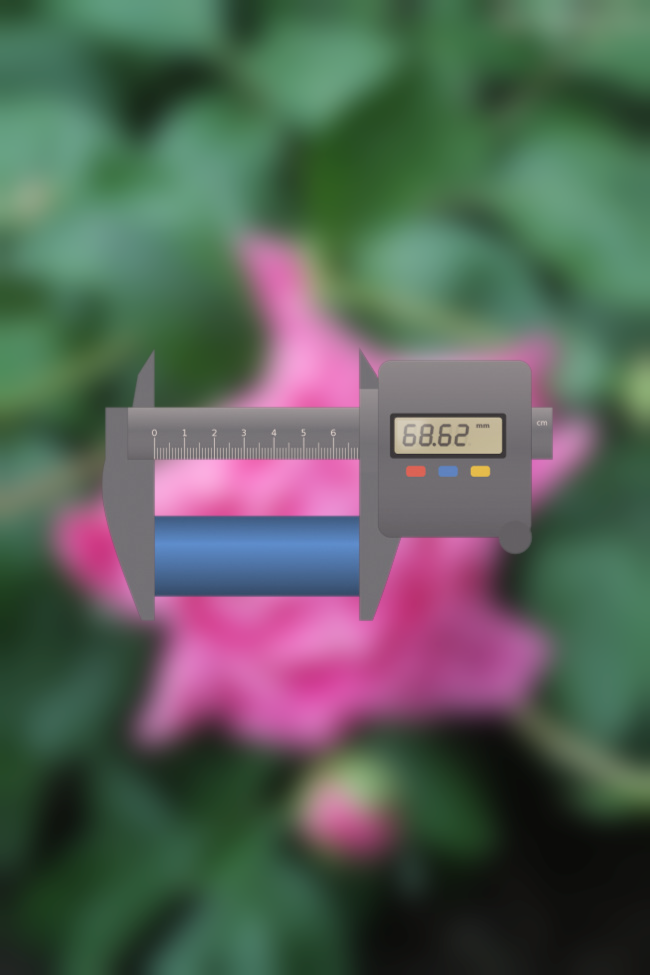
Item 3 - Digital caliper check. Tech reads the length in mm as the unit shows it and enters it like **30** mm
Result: **68.62** mm
